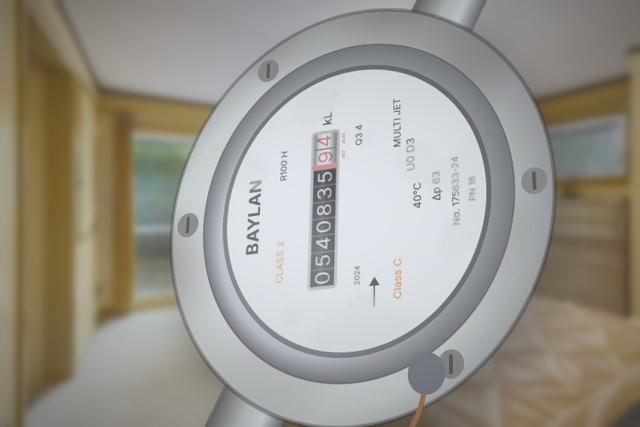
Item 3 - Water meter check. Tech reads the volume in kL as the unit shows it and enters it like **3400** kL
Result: **540835.94** kL
